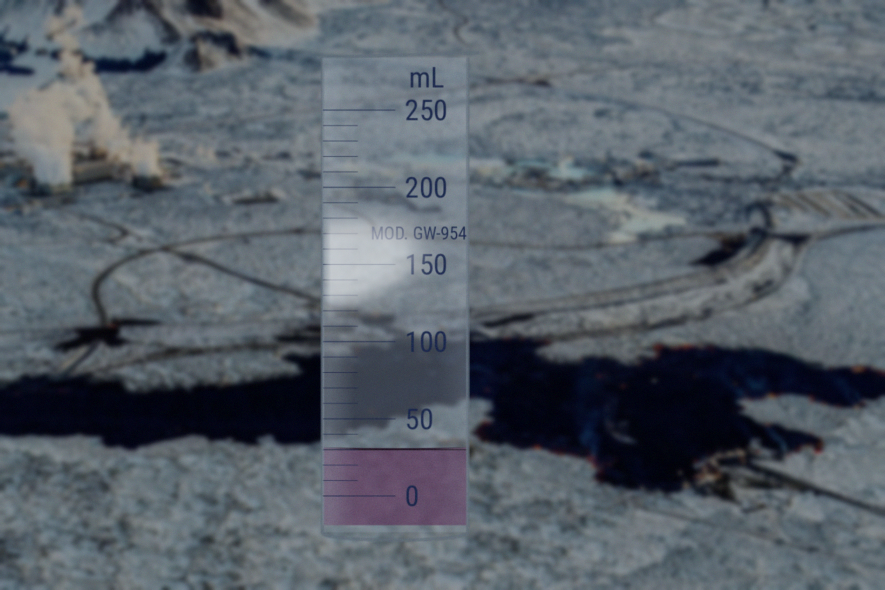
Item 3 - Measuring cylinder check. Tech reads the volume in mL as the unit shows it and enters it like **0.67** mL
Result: **30** mL
